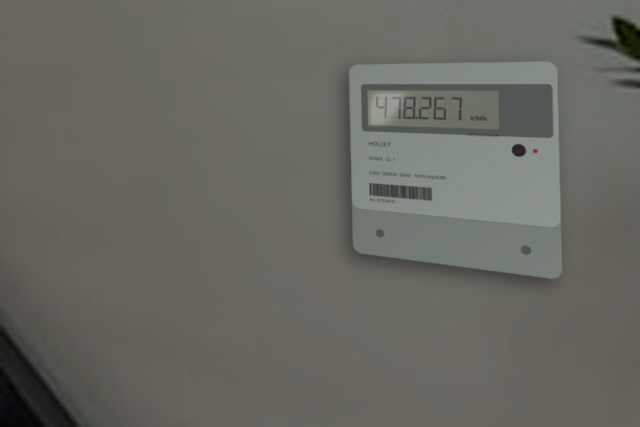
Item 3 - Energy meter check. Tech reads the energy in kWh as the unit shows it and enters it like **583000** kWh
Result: **478.267** kWh
